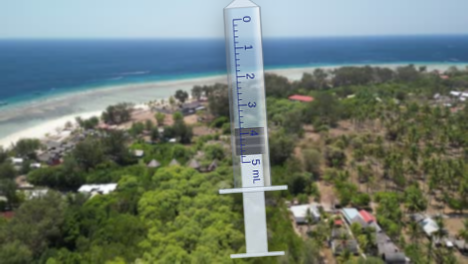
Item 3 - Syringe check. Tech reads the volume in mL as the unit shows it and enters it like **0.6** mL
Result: **3.8** mL
